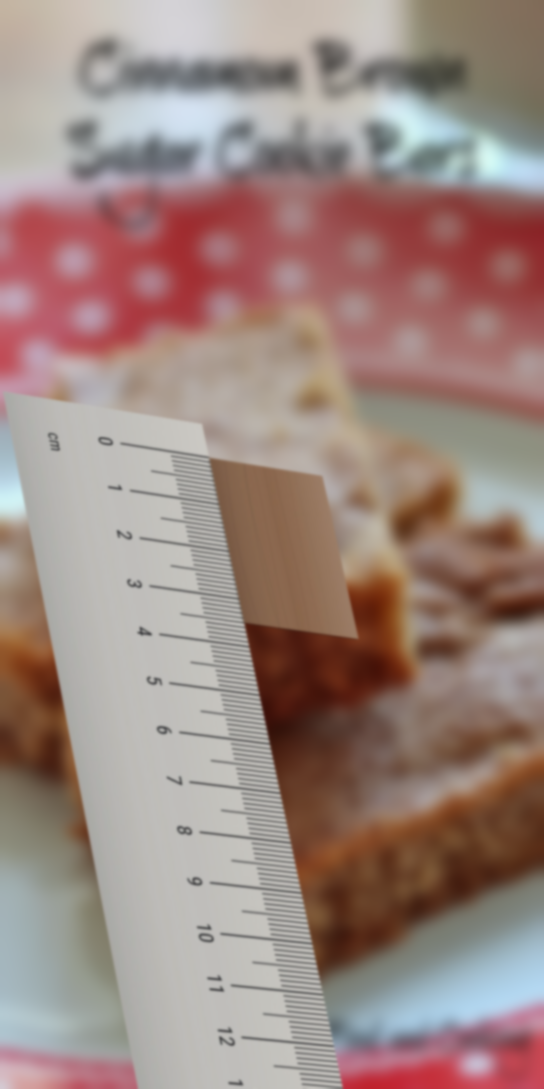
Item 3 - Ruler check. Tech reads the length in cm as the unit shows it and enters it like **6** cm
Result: **3.5** cm
